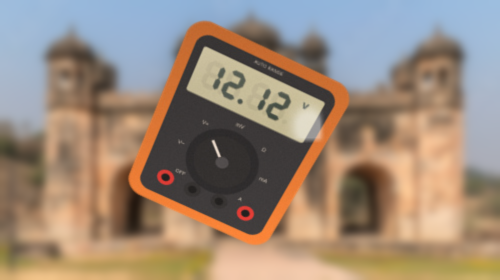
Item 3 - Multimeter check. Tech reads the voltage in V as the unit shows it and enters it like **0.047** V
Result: **12.12** V
